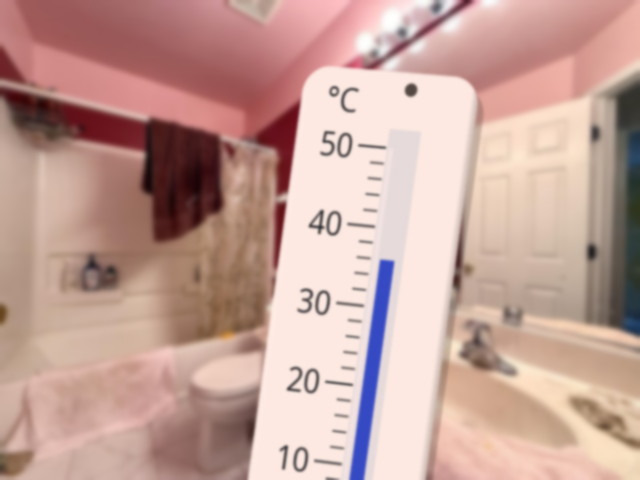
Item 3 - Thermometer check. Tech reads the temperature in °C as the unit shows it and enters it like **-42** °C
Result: **36** °C
